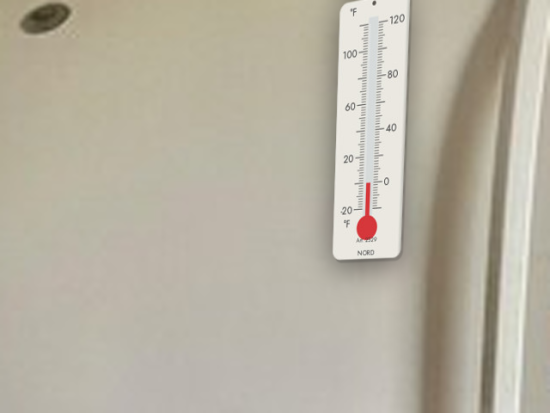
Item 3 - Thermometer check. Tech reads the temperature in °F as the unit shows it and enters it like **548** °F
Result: **0** °F
